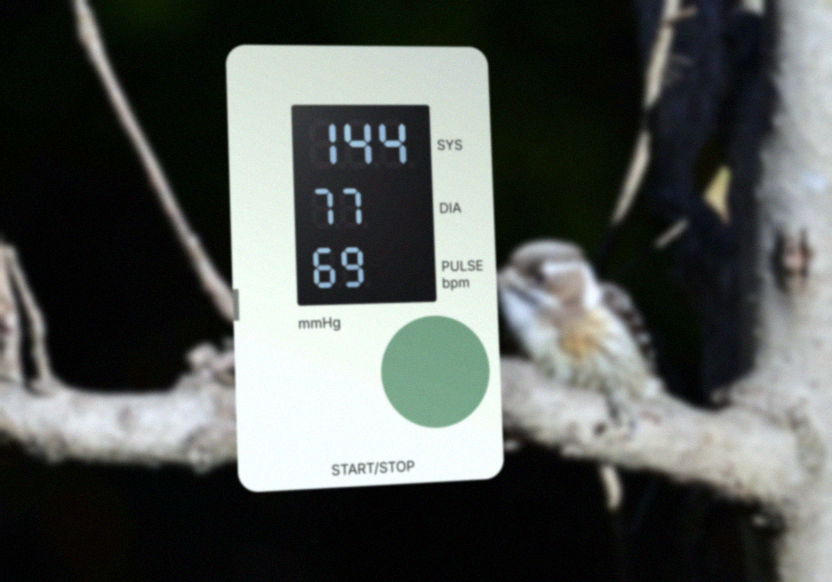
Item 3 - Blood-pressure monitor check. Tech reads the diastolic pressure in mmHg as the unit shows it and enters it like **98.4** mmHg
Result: **77** mmHg
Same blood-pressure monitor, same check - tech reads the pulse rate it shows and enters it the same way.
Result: **69** bpm
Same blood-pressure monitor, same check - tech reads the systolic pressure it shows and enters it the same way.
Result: **144** mmHg
